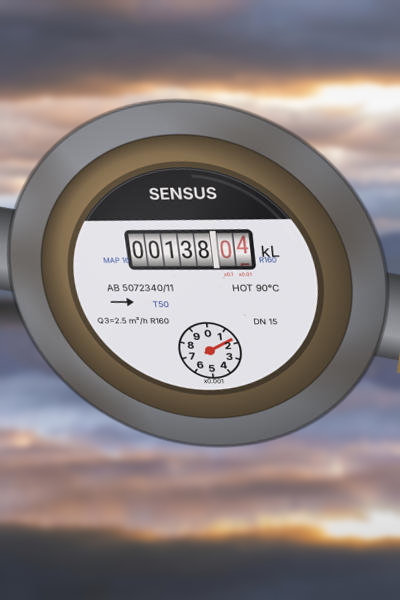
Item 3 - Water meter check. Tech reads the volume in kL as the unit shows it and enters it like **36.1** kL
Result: **138.041** kL
